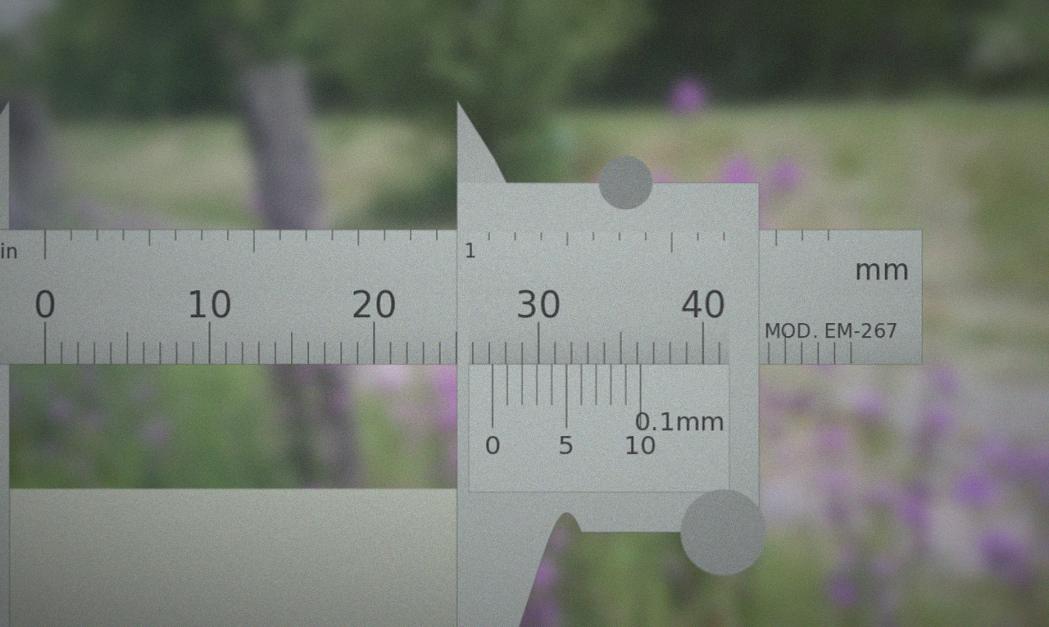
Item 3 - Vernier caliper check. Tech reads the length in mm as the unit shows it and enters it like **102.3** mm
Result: **27.2** mm
